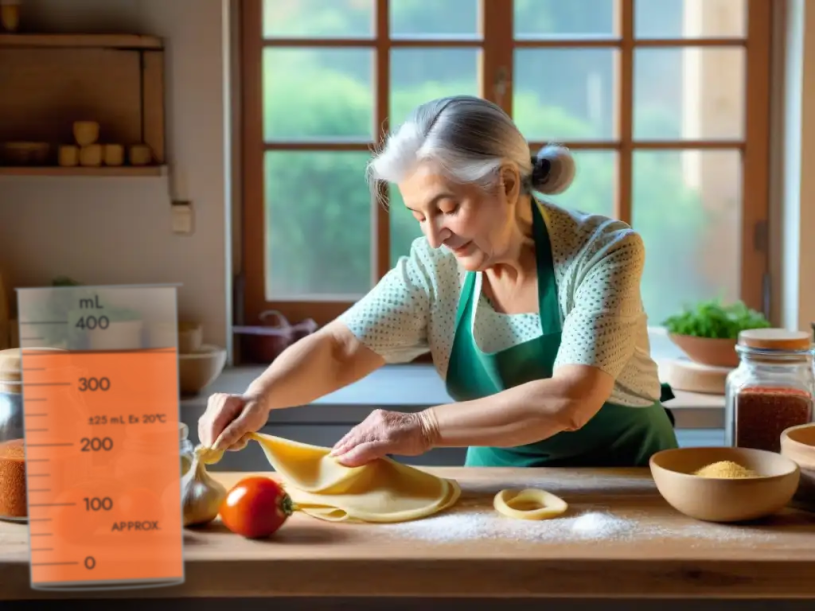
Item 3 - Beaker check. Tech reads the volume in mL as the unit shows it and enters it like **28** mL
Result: **350** mL
